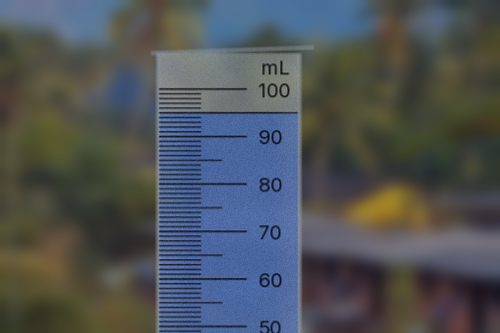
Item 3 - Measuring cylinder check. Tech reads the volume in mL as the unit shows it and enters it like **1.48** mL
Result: **95** mL
